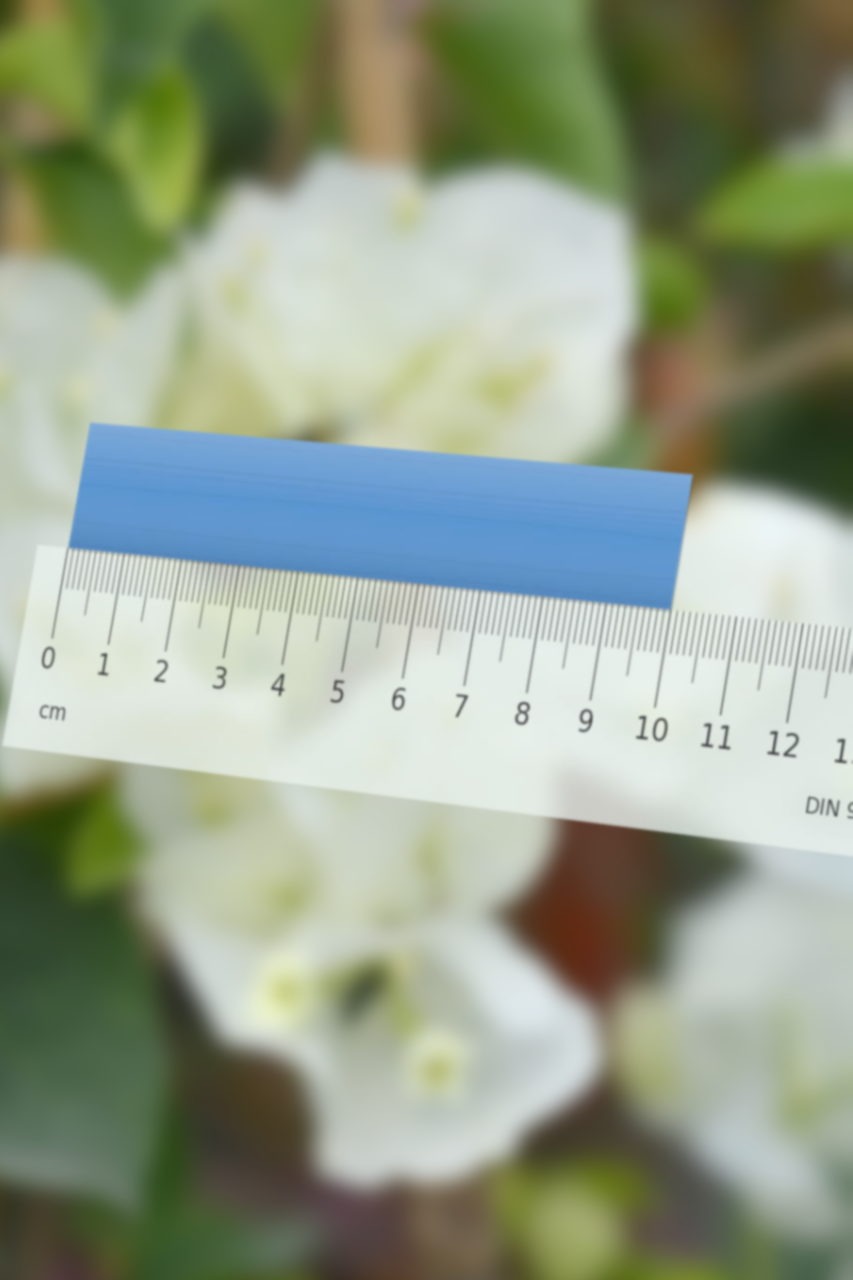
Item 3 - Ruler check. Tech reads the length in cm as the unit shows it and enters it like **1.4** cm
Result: **10** cm
